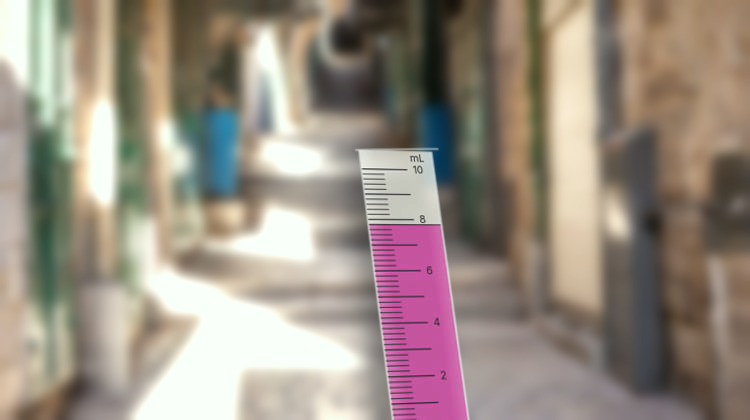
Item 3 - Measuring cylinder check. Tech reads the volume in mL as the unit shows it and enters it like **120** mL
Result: **7.8** mL
